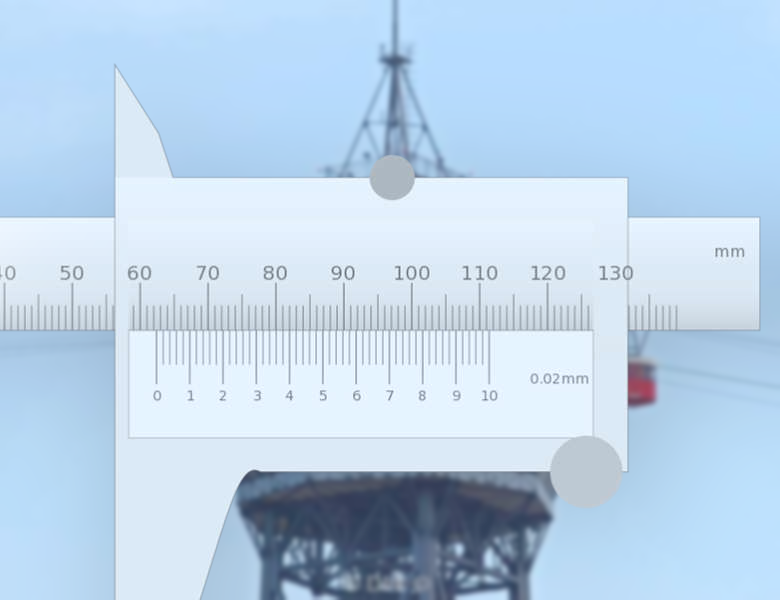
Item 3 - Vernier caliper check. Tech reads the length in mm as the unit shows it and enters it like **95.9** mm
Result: **62.4** mm
